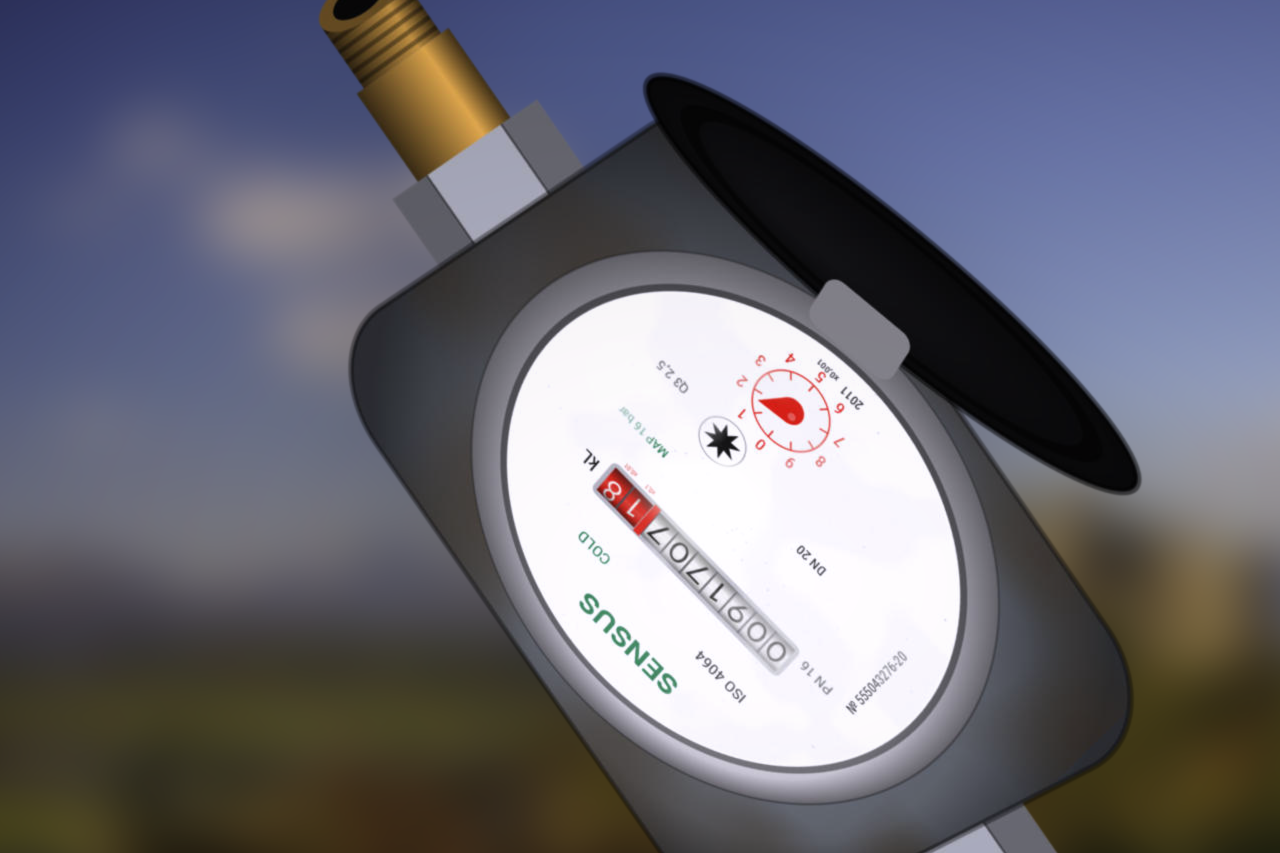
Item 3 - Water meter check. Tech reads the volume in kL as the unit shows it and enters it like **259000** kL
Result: **91707.181** kL
